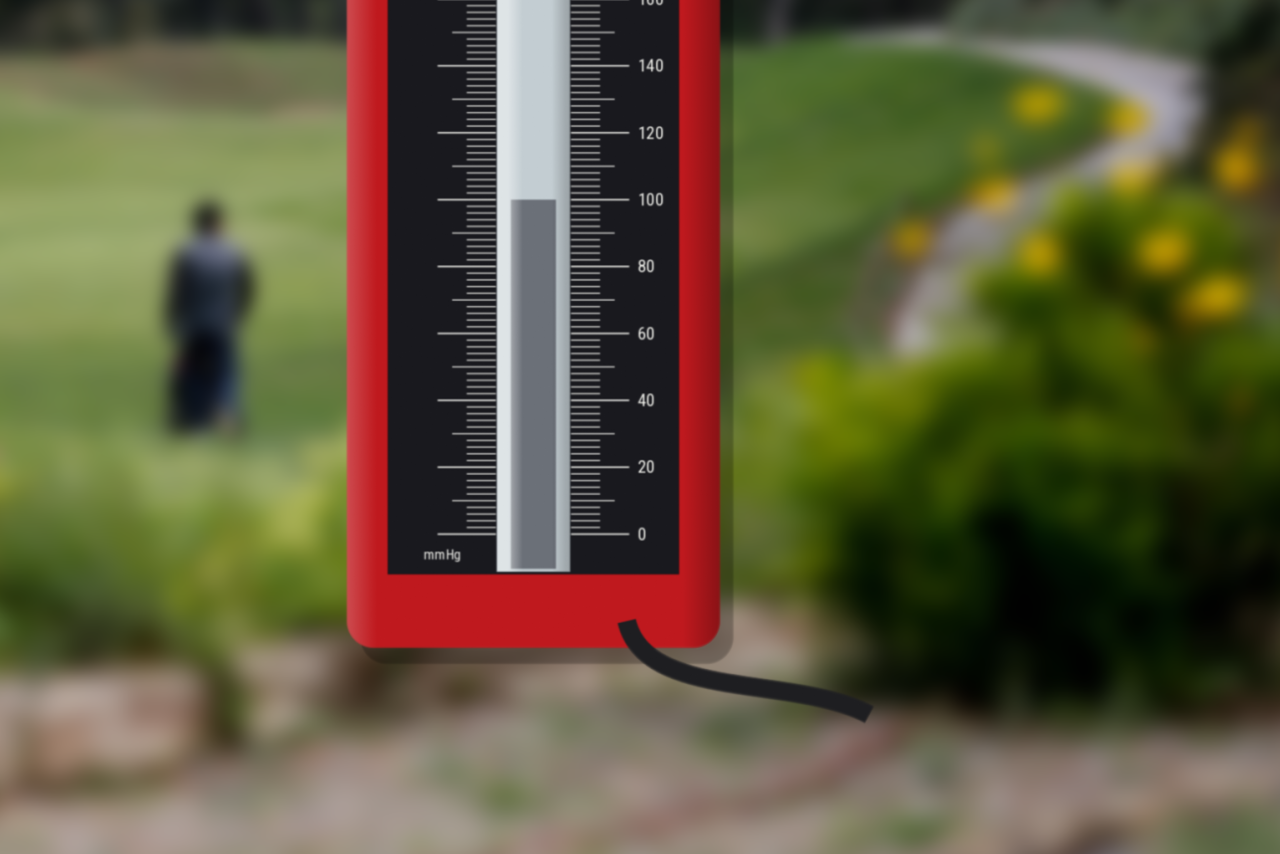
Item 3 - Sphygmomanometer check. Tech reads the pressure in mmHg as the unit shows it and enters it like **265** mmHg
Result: **100** mmHg
